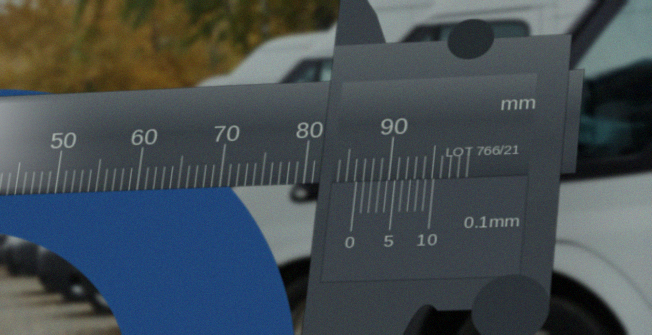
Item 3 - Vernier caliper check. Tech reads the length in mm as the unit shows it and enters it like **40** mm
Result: **86.2** mm
